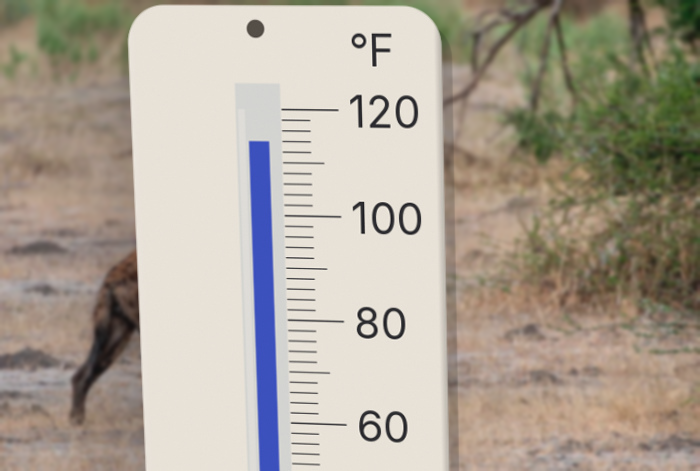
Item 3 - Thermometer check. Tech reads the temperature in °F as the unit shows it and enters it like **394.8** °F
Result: **114** °F
